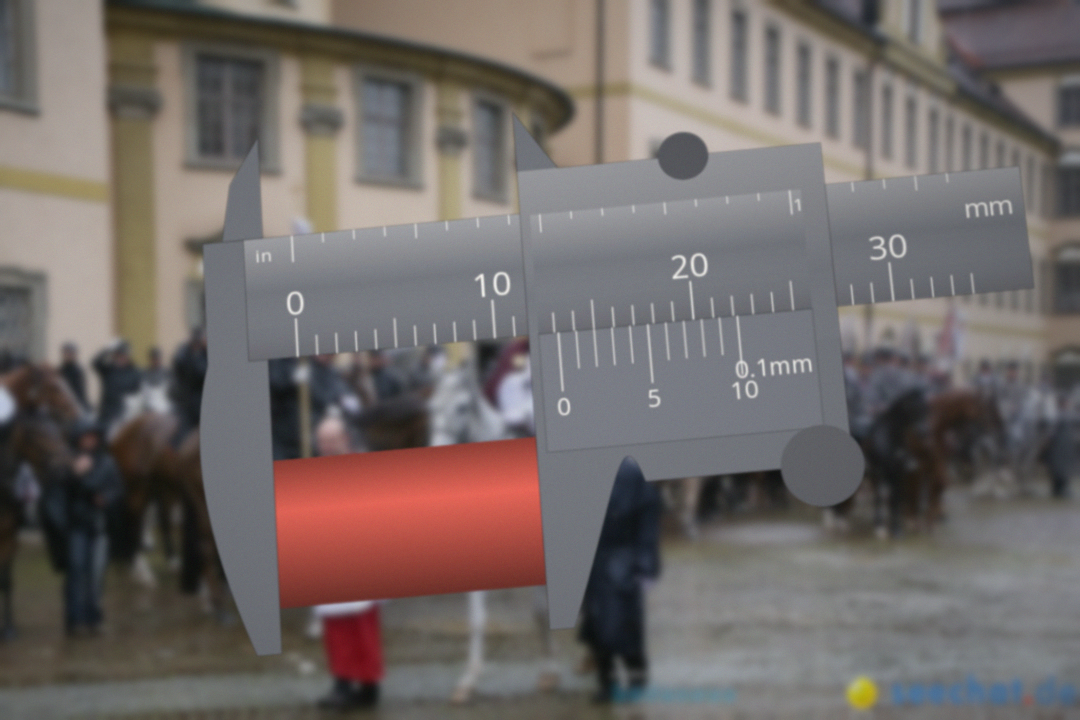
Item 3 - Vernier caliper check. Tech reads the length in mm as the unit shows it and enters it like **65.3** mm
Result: **13.2** mm
